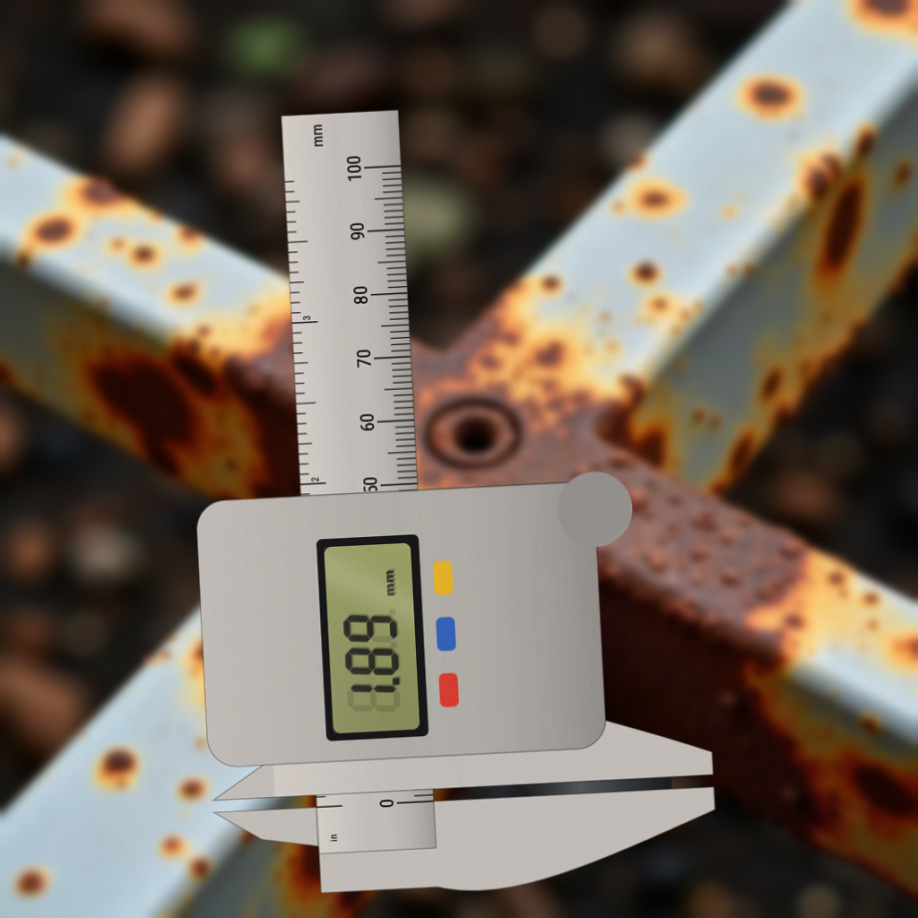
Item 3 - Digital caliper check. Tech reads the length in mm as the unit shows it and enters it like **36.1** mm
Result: **1.89** mm
